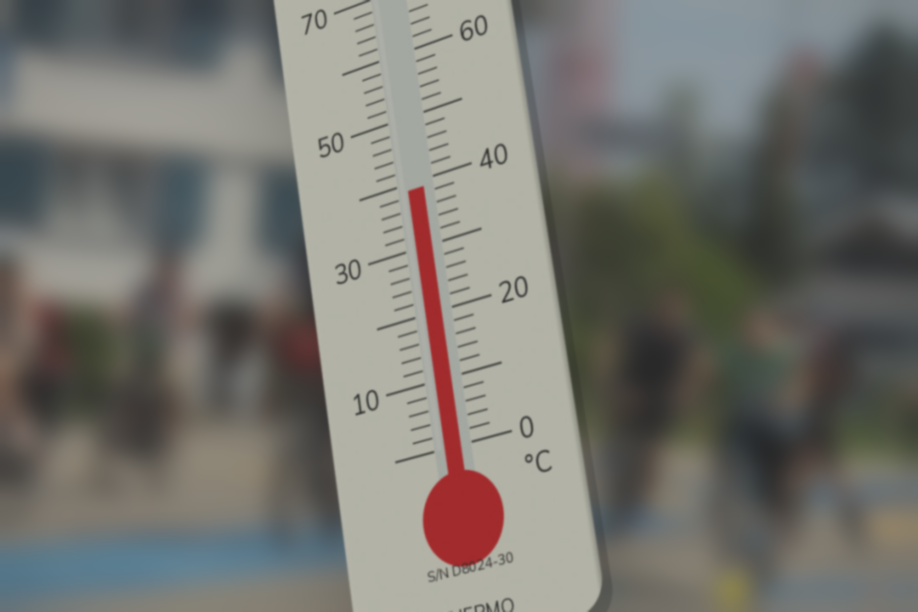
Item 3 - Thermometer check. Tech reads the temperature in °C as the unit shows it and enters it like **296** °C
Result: **39** °C
